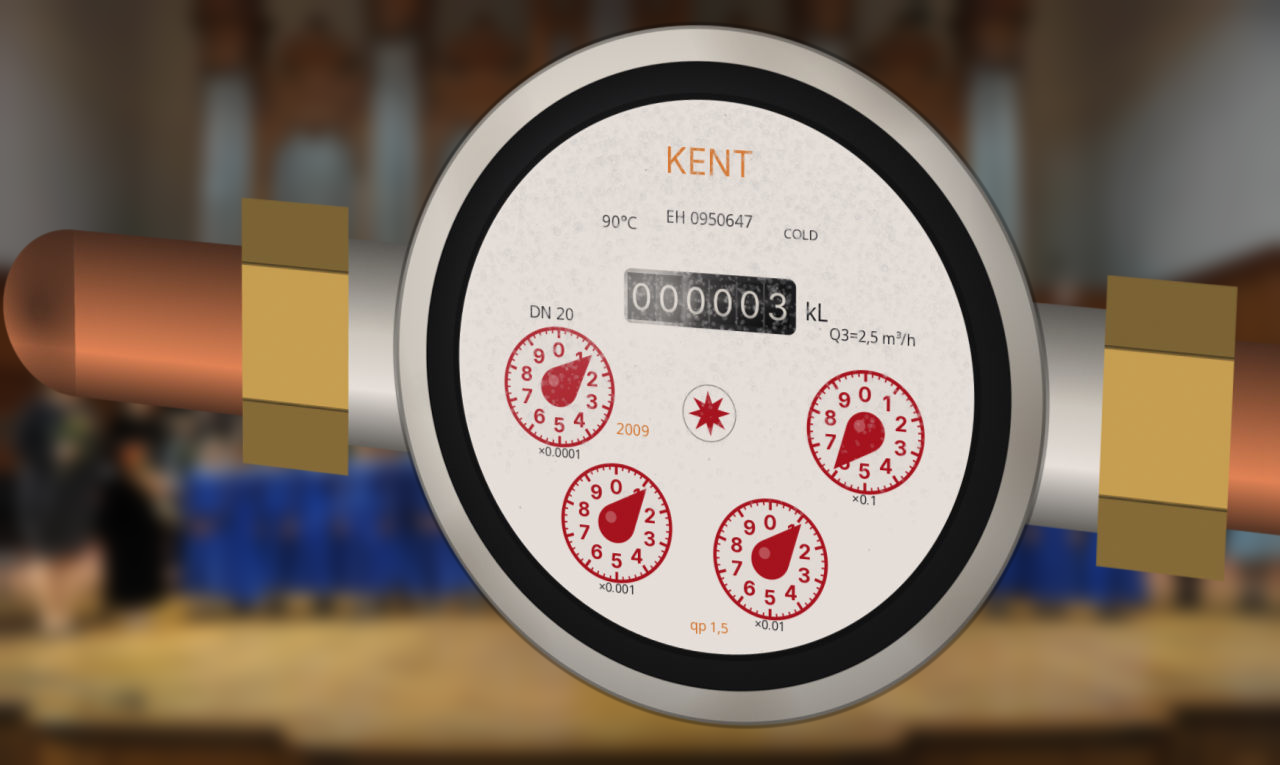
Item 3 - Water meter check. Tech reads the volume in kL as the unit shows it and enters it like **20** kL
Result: **3.6111** kL
